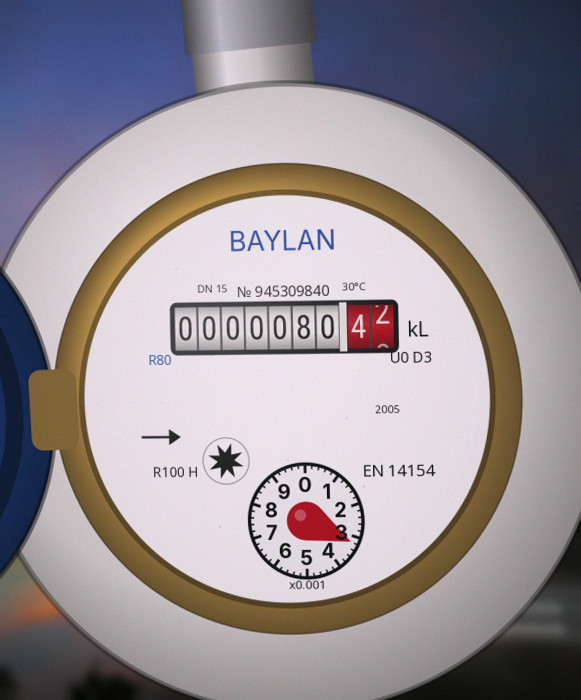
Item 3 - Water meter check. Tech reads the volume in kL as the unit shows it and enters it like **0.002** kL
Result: **80.423** kL
